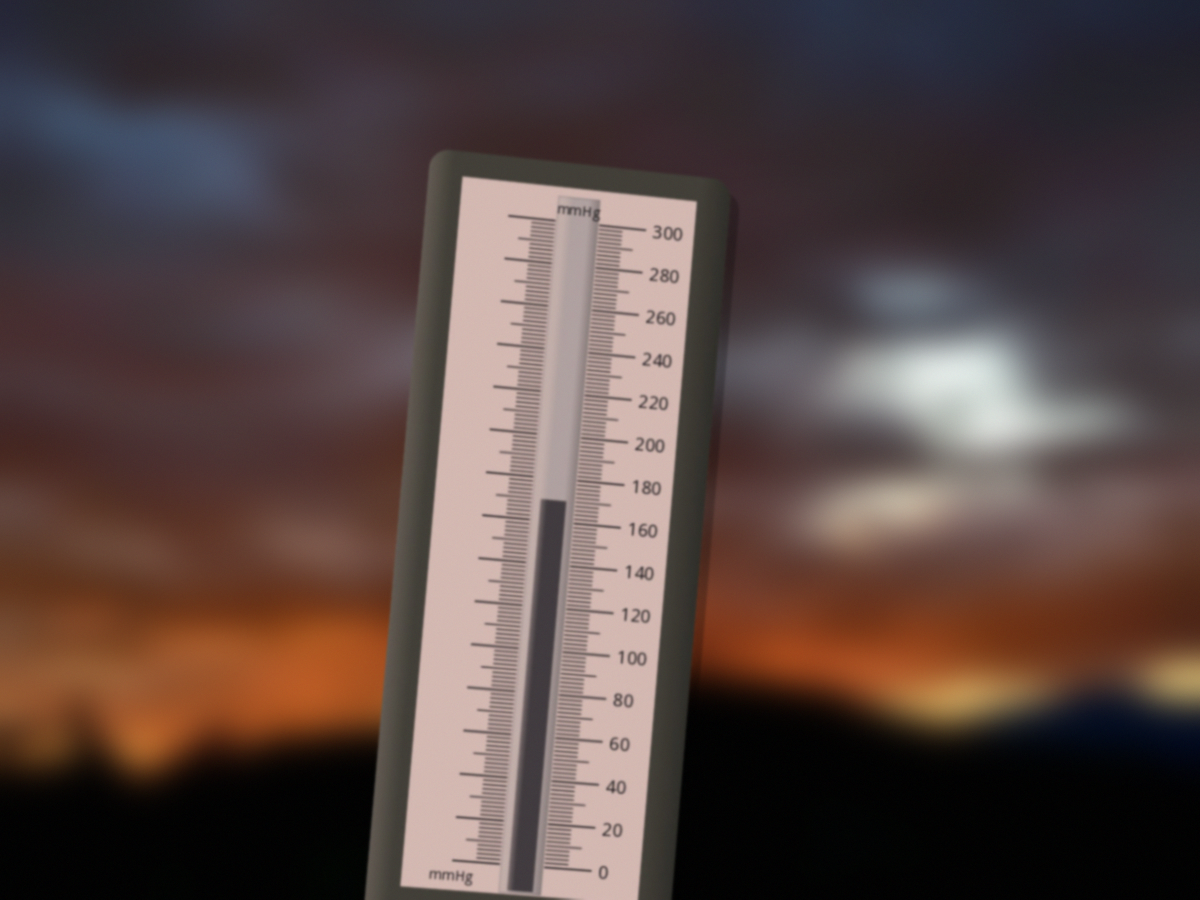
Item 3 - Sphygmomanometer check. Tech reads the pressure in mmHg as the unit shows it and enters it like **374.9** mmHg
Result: **170** mmHg
